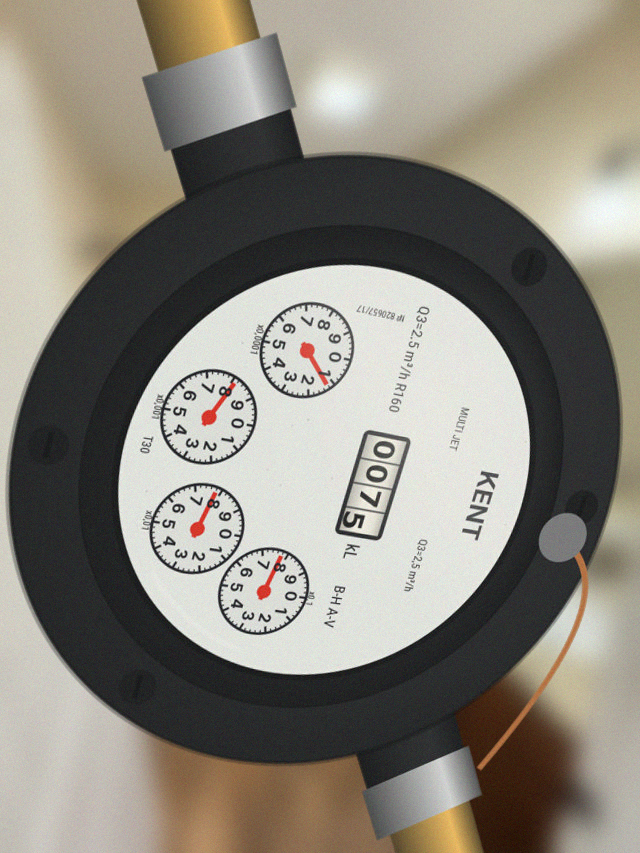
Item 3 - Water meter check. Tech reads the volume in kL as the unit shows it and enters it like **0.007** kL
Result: **74.7781** kL
